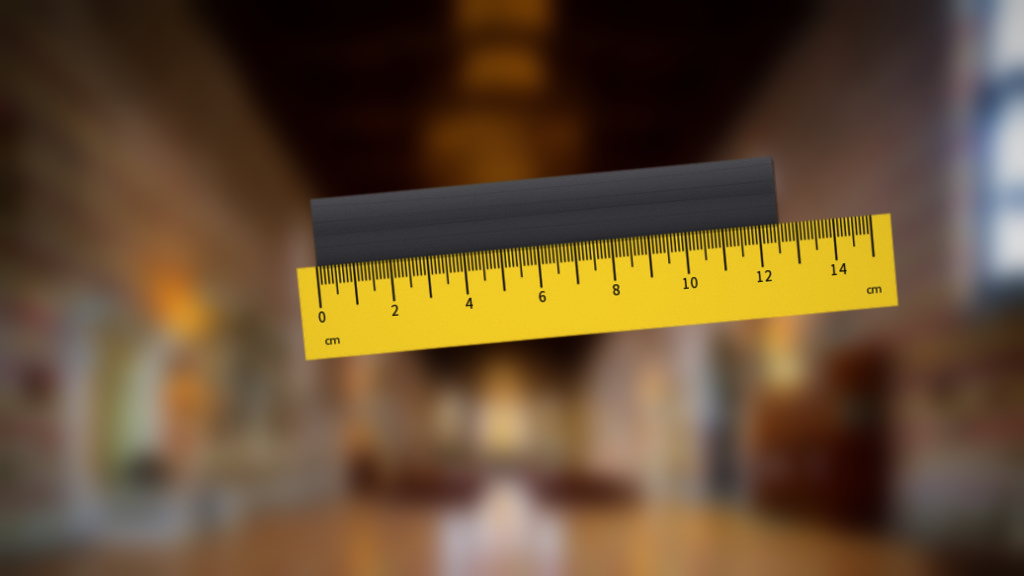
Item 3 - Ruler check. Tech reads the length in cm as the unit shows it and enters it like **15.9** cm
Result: **12.5** cm
